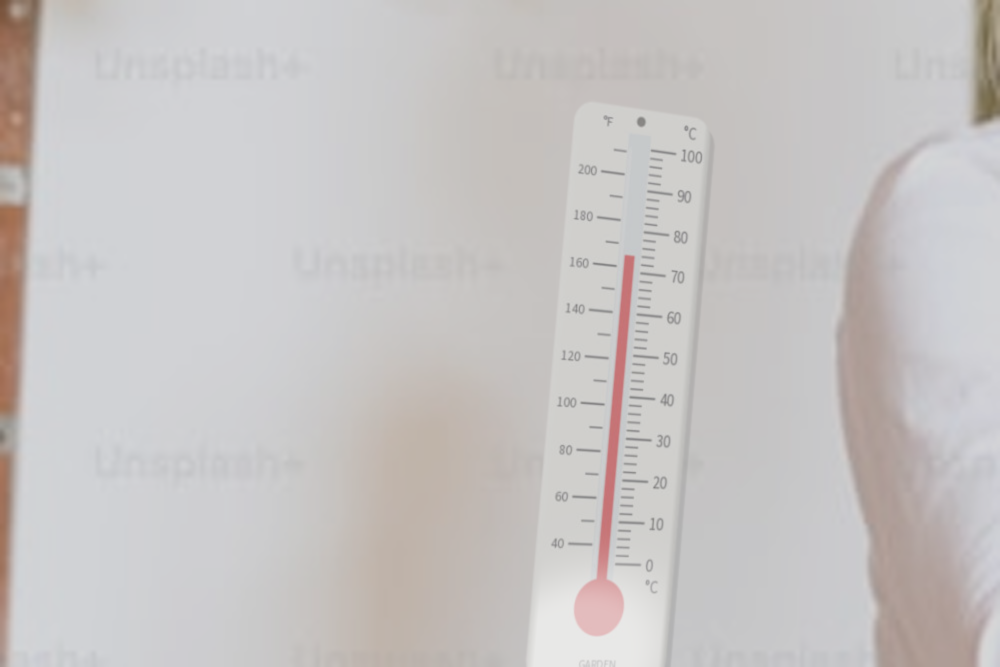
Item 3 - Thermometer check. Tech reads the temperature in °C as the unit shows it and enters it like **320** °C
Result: **74** °C
